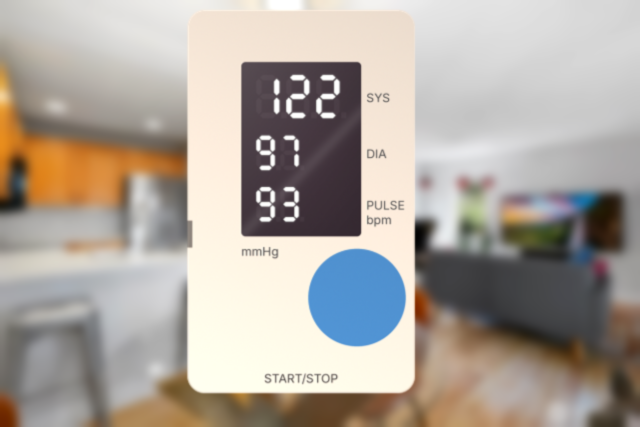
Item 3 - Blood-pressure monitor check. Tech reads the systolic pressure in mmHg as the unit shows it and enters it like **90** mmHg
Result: **122** mmHg
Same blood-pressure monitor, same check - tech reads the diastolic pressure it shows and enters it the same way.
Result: **97** mmHg
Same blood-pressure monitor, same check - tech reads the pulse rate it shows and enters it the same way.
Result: **93** bpm
